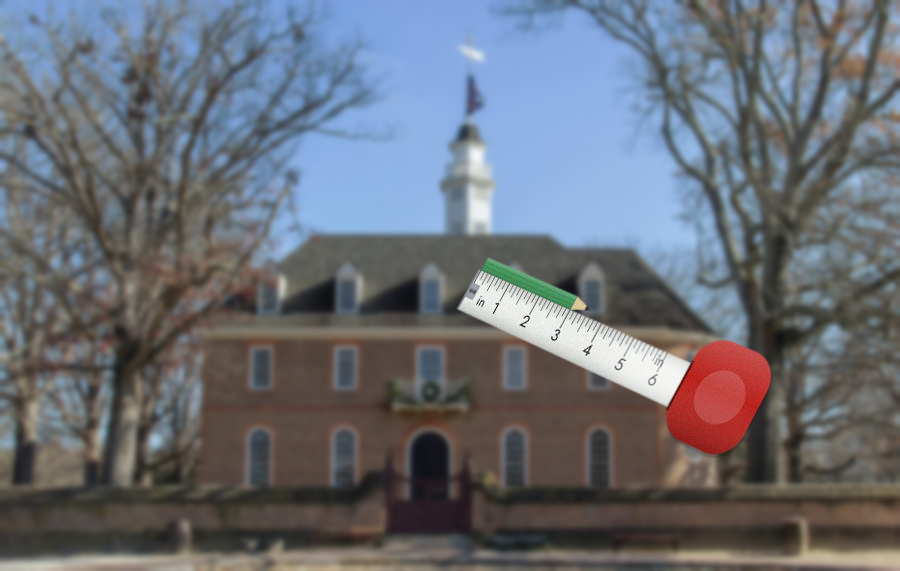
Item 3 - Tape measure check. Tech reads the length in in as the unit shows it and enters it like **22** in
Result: **3.5** in
